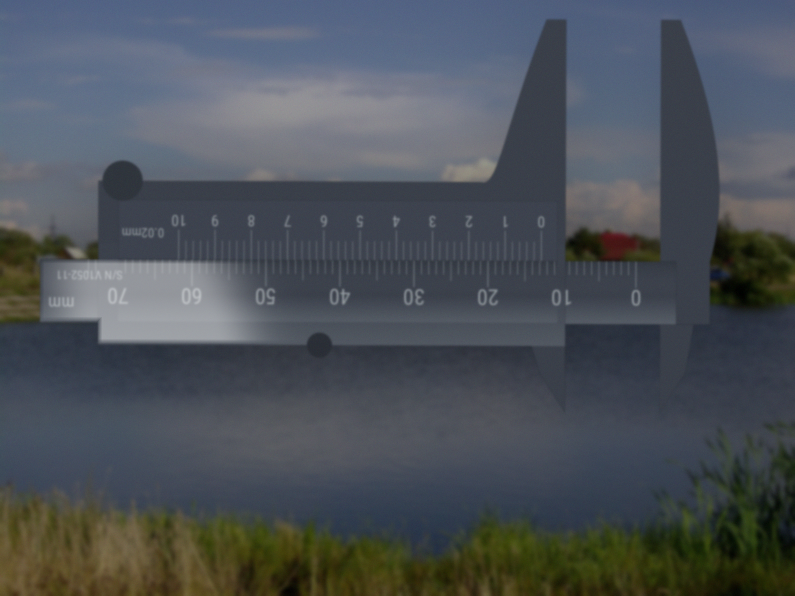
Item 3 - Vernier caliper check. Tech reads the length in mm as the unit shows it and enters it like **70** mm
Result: **12.8** mm
